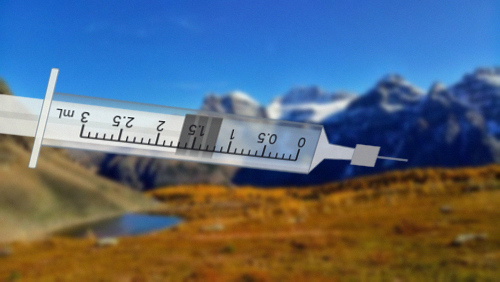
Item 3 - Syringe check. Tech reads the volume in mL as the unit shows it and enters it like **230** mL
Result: **1.2** mL
